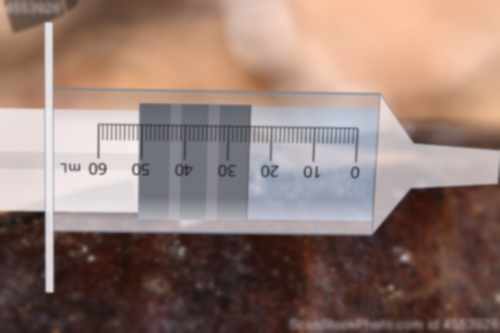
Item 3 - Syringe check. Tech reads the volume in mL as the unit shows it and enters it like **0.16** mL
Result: **25** mL
